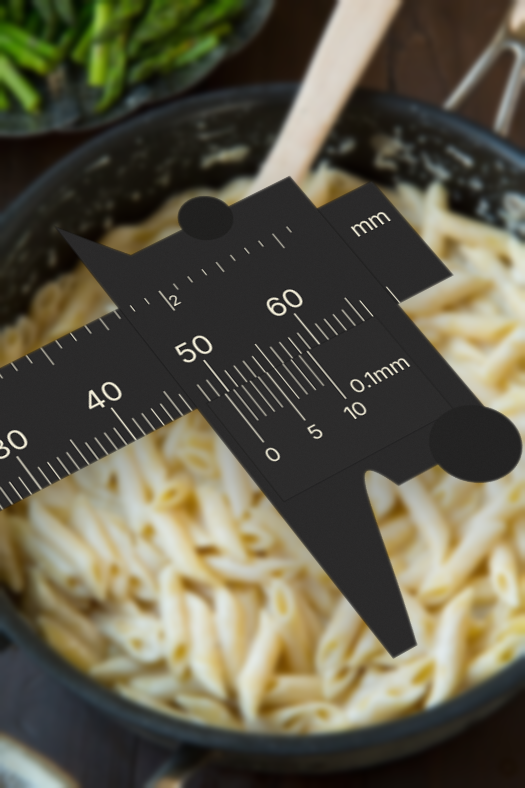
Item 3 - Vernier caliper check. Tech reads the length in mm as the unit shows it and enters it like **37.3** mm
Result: **49.6** mm
